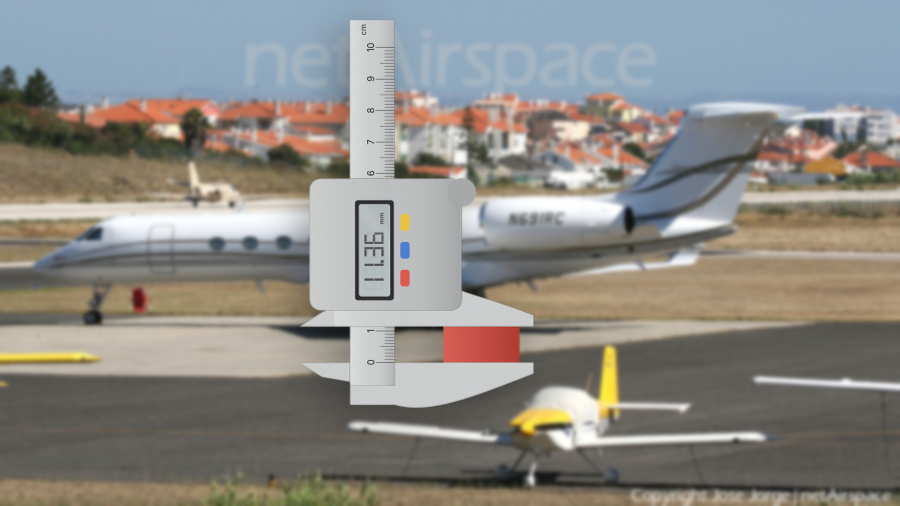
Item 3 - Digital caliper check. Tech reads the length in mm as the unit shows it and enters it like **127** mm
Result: **11.36** mm
